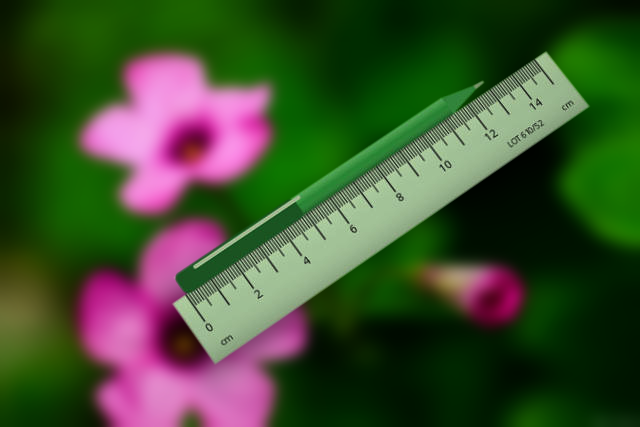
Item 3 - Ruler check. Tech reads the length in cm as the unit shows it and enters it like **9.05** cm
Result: **13** cm
